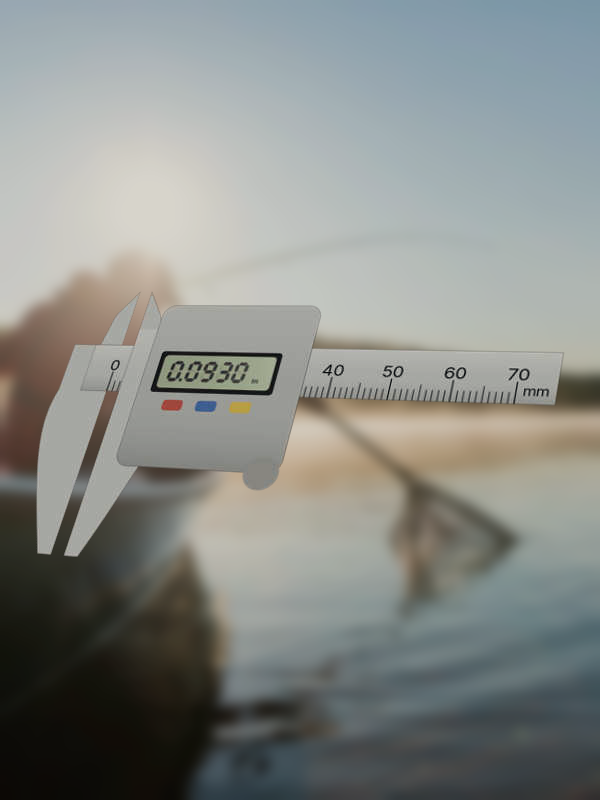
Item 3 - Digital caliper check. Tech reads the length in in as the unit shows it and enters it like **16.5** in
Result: **0.0930** in
